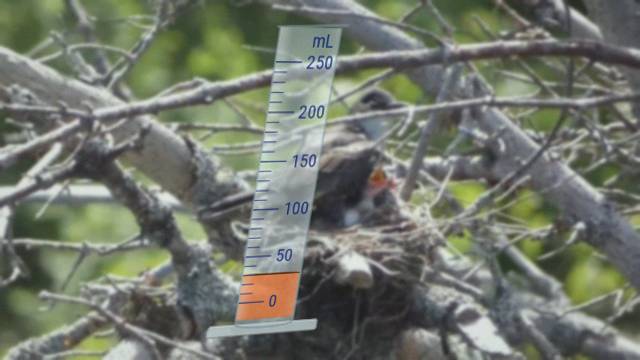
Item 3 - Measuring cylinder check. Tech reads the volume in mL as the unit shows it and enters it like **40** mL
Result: **30** mL
